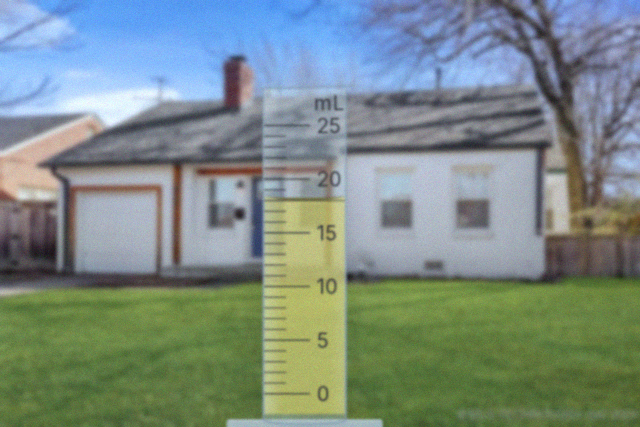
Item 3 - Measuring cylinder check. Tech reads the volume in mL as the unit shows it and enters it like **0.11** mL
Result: **18** mL
